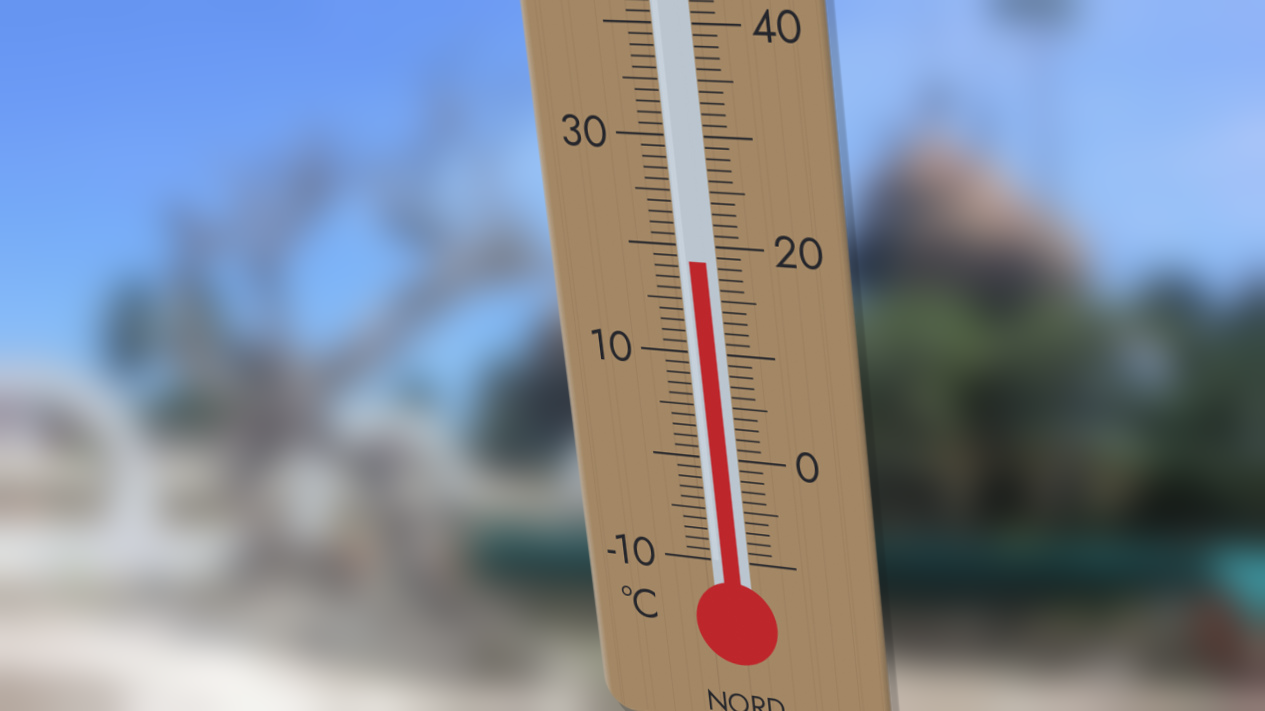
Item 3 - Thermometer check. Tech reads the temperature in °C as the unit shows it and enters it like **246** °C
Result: **18.5** °C
